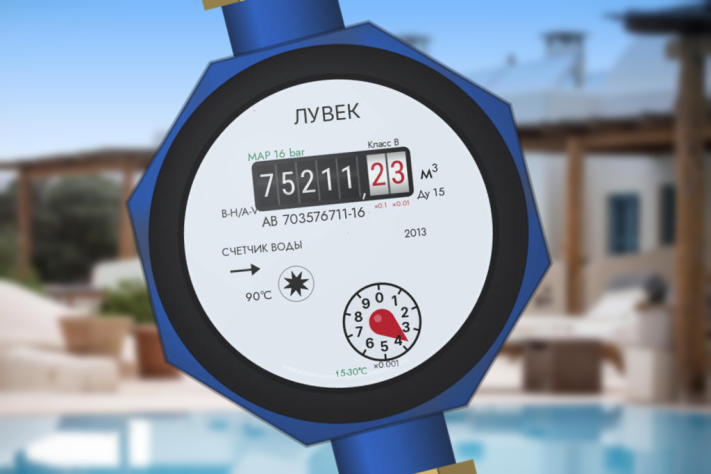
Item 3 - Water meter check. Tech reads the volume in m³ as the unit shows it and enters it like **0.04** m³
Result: **75211.233** m³
